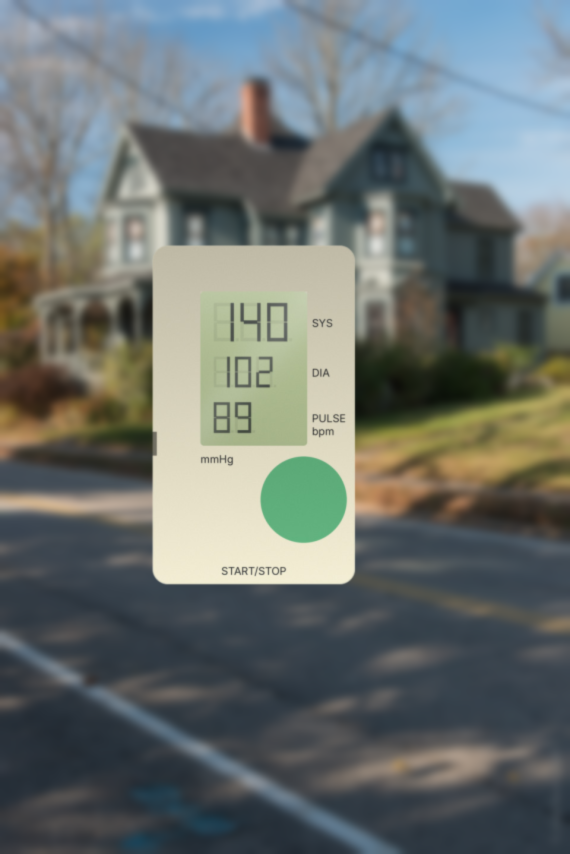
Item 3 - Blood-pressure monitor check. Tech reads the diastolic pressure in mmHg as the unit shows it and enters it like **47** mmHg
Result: **102** mmHg
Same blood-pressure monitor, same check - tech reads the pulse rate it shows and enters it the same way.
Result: **89** bpm
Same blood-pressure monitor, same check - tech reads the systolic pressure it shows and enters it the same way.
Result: **140** mmHg
